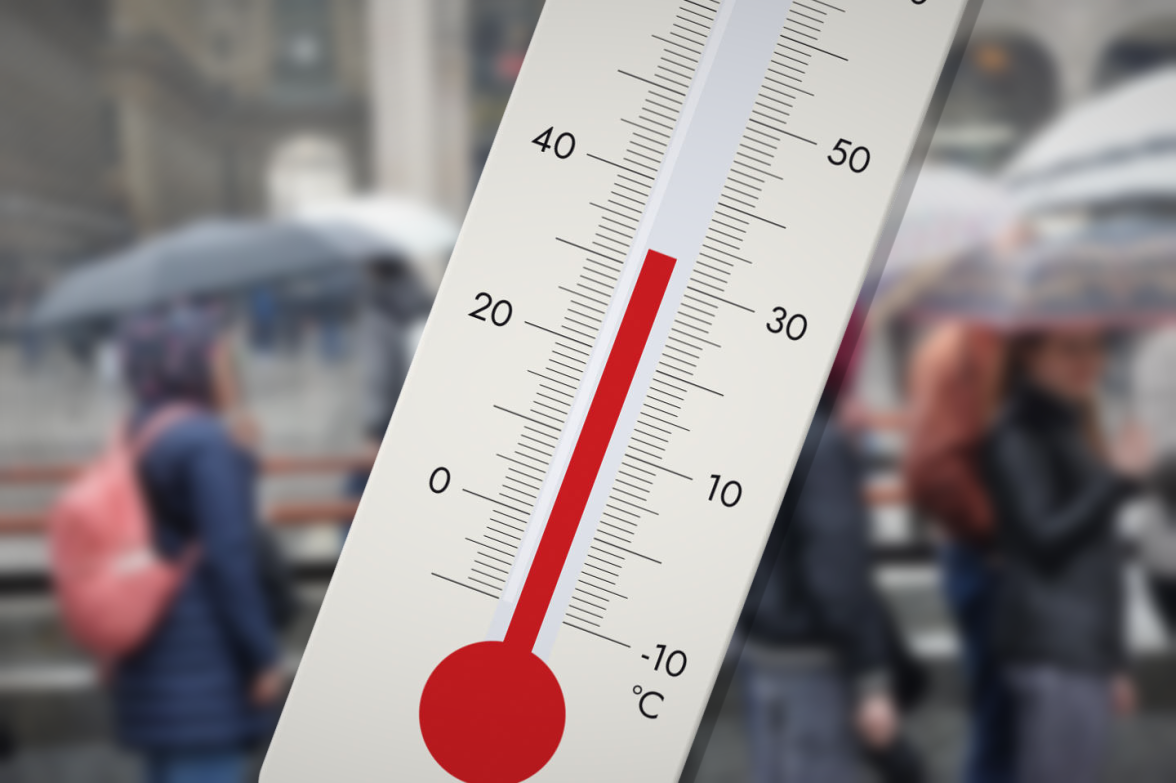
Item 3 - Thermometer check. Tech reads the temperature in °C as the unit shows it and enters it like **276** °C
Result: **32.5** °C
